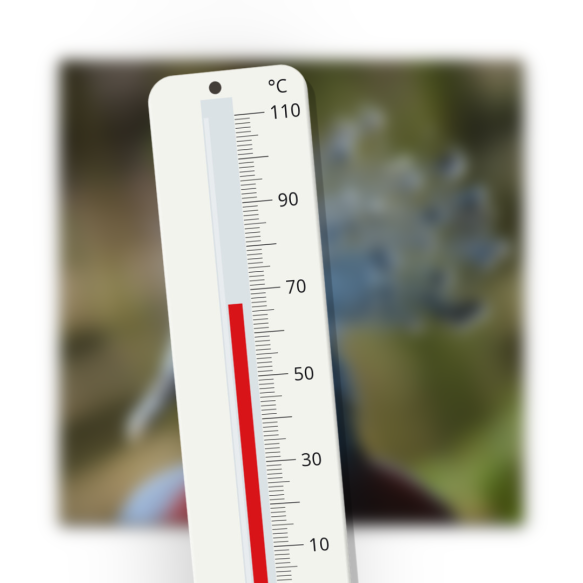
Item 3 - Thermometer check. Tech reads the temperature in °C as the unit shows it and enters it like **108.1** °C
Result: **67** °C
